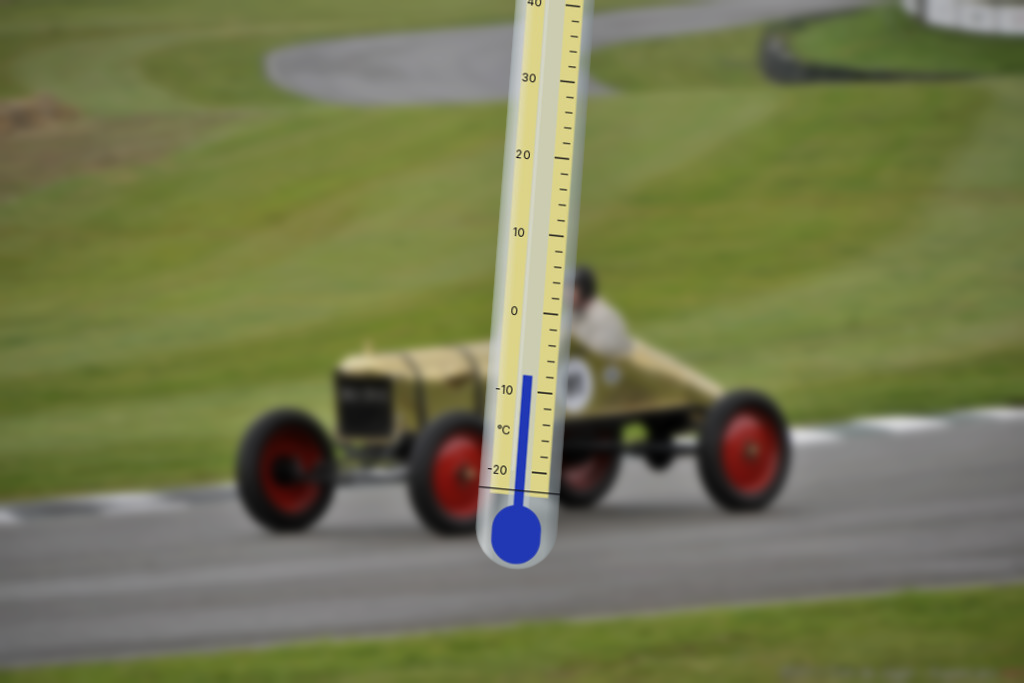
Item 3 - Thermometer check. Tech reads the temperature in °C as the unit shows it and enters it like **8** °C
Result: **-8** °C
